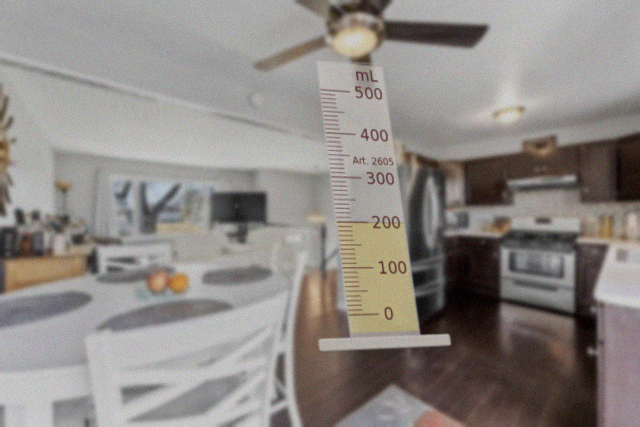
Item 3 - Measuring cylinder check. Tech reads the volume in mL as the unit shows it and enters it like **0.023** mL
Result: **200** mL
